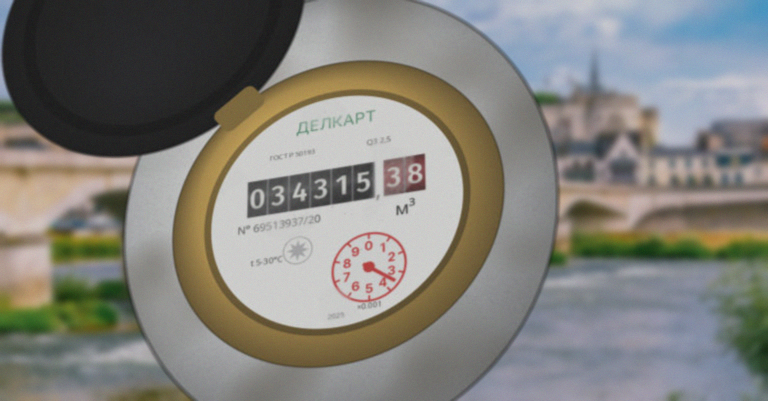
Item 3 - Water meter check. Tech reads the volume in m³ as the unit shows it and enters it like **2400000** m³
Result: **34315.383** m³
